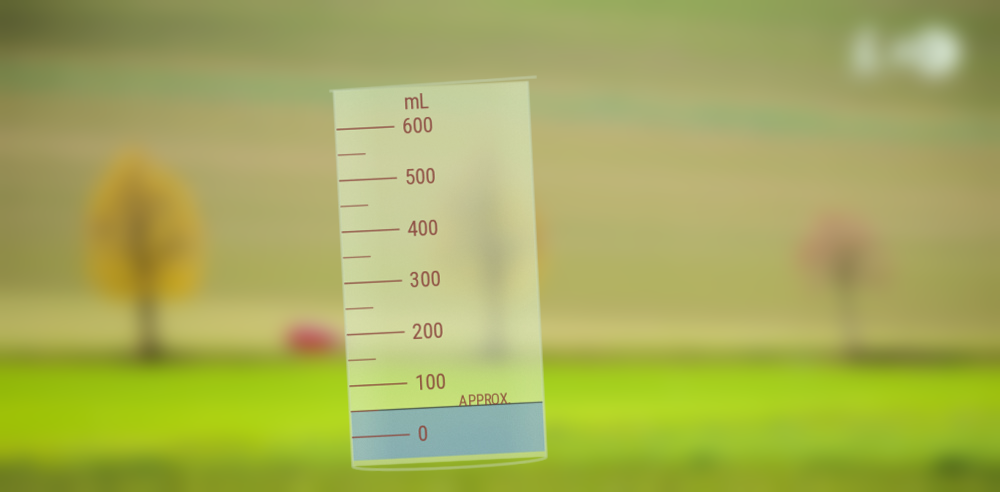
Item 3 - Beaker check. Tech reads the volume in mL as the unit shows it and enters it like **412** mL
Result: **50** mL
